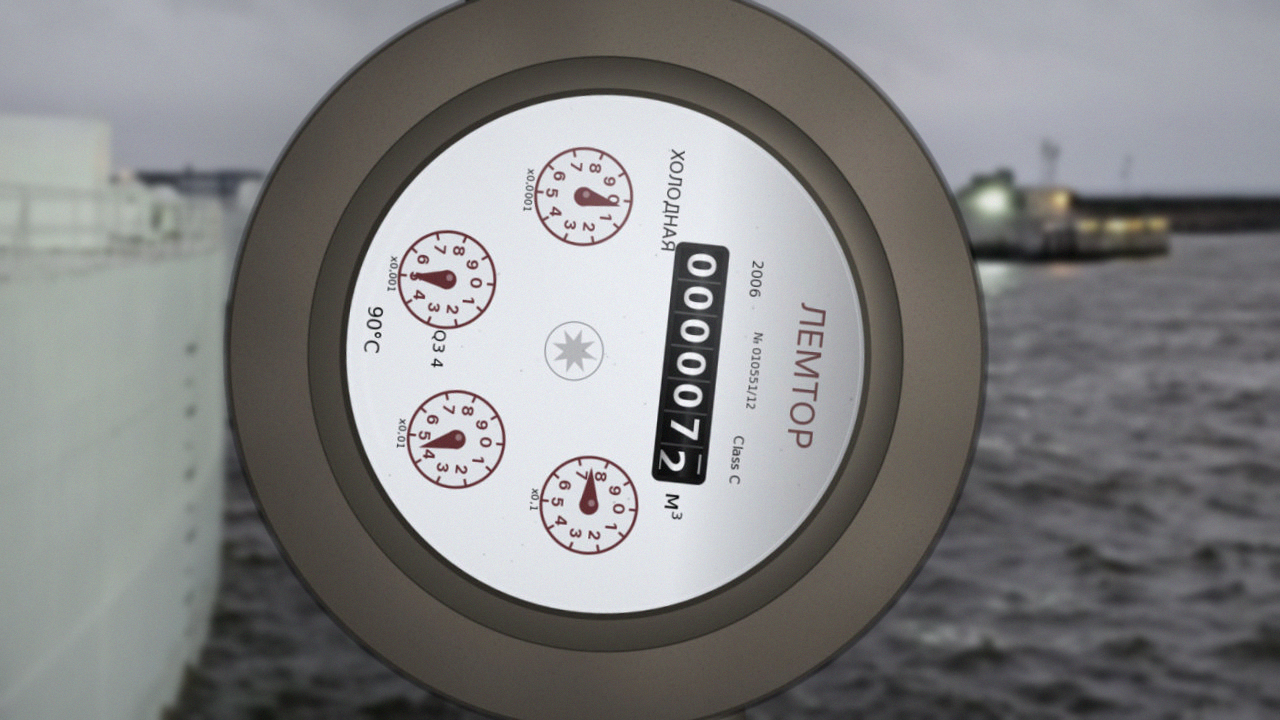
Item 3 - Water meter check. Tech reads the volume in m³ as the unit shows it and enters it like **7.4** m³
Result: **71.7450** m³
